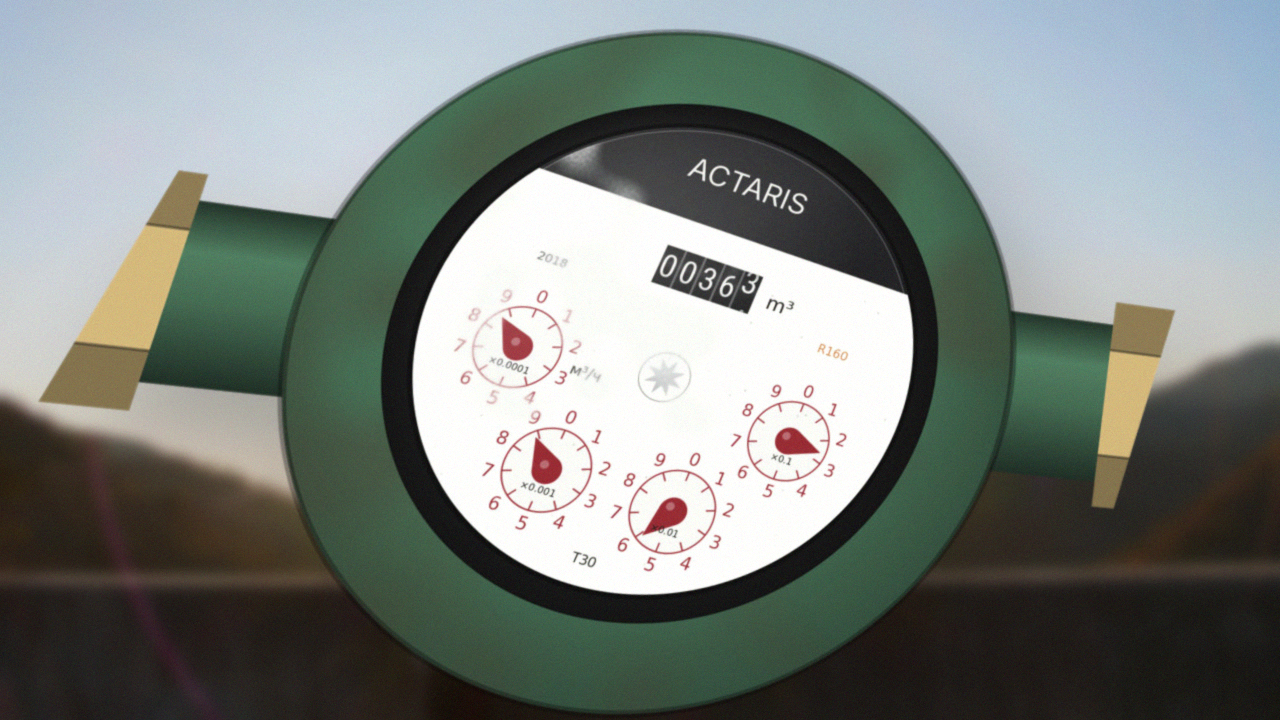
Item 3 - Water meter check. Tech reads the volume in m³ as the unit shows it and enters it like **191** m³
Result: **363.2588** m³
